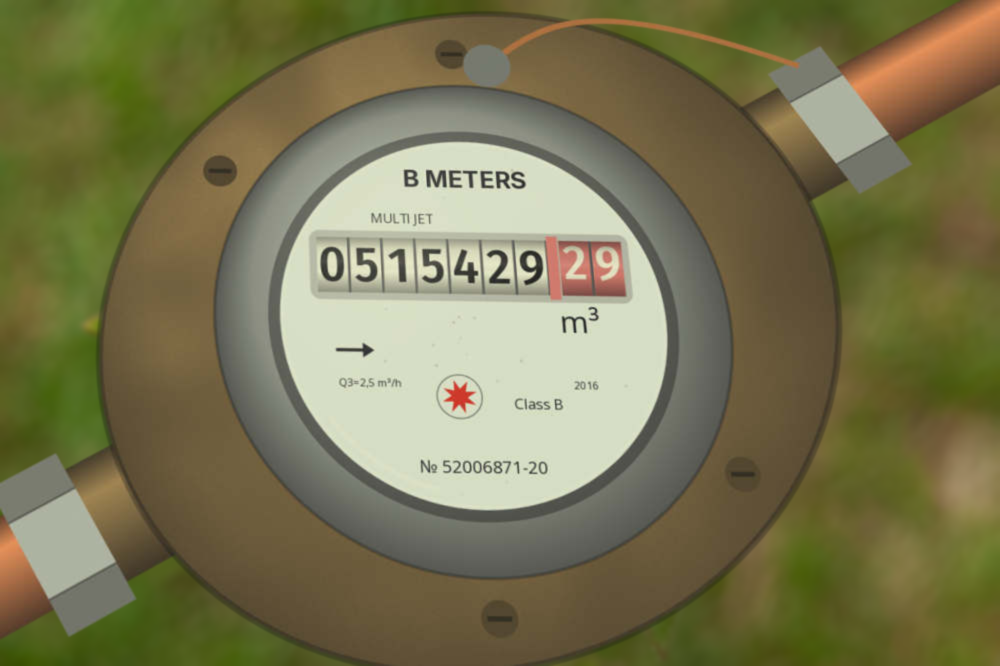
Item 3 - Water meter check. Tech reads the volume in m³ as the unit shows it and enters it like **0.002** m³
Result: **515429.29** m³
